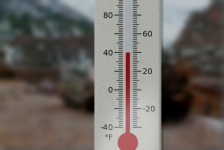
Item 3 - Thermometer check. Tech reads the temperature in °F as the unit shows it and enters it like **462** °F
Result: **40** °F
